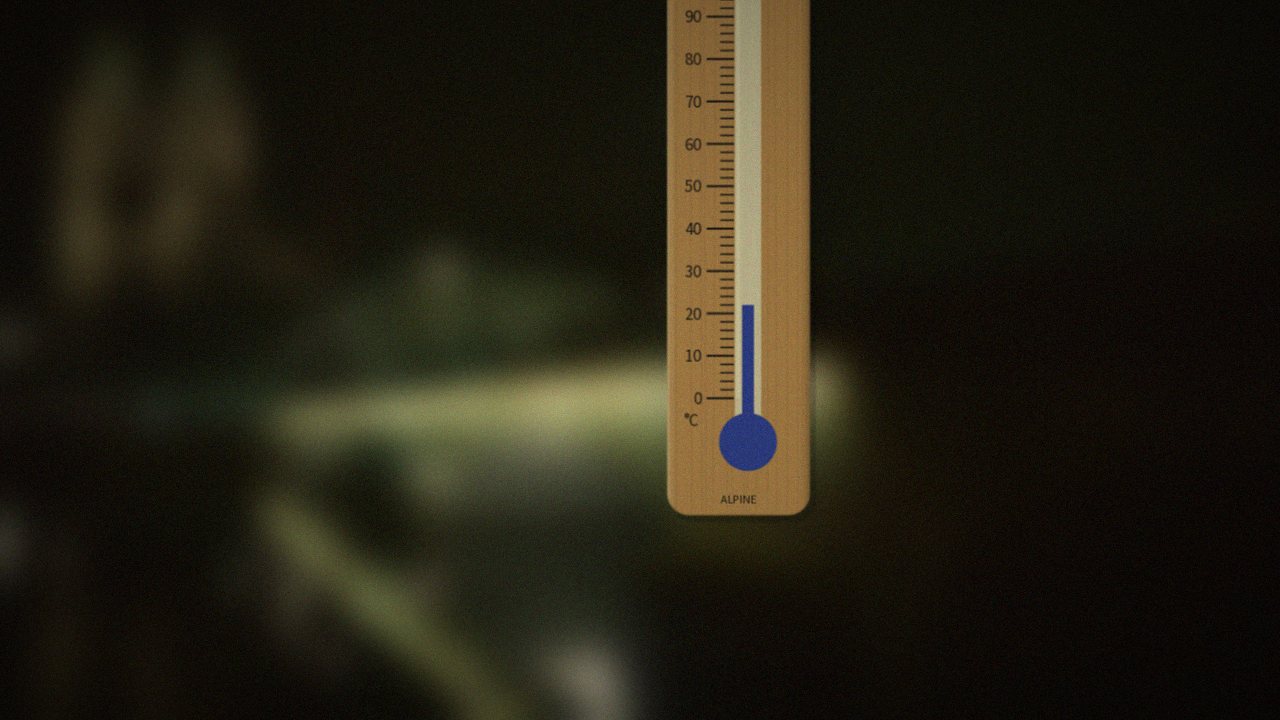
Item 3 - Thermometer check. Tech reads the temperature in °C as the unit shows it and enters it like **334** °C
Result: **22** °C
